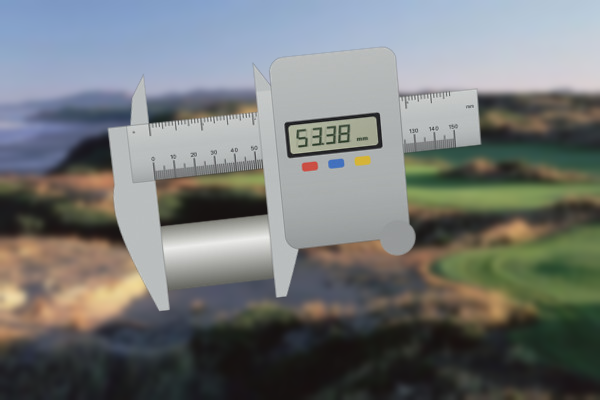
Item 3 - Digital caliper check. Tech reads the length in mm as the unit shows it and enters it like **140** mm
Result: **53.38** mm
